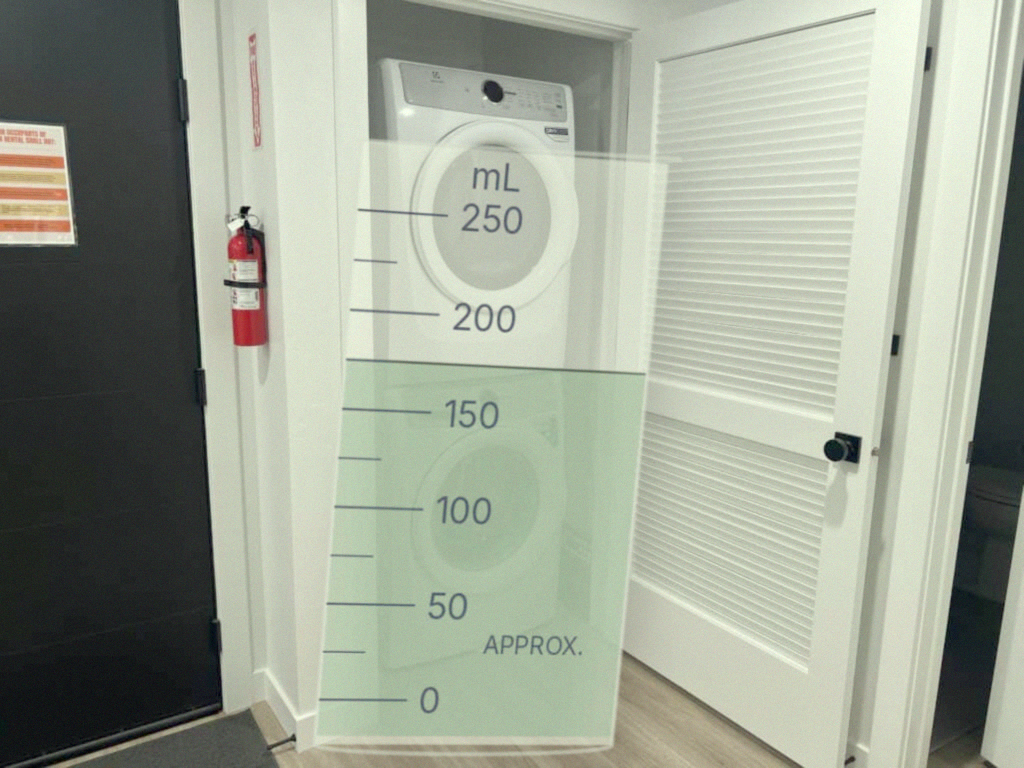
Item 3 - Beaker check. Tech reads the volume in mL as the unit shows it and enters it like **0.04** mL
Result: **175** mL
